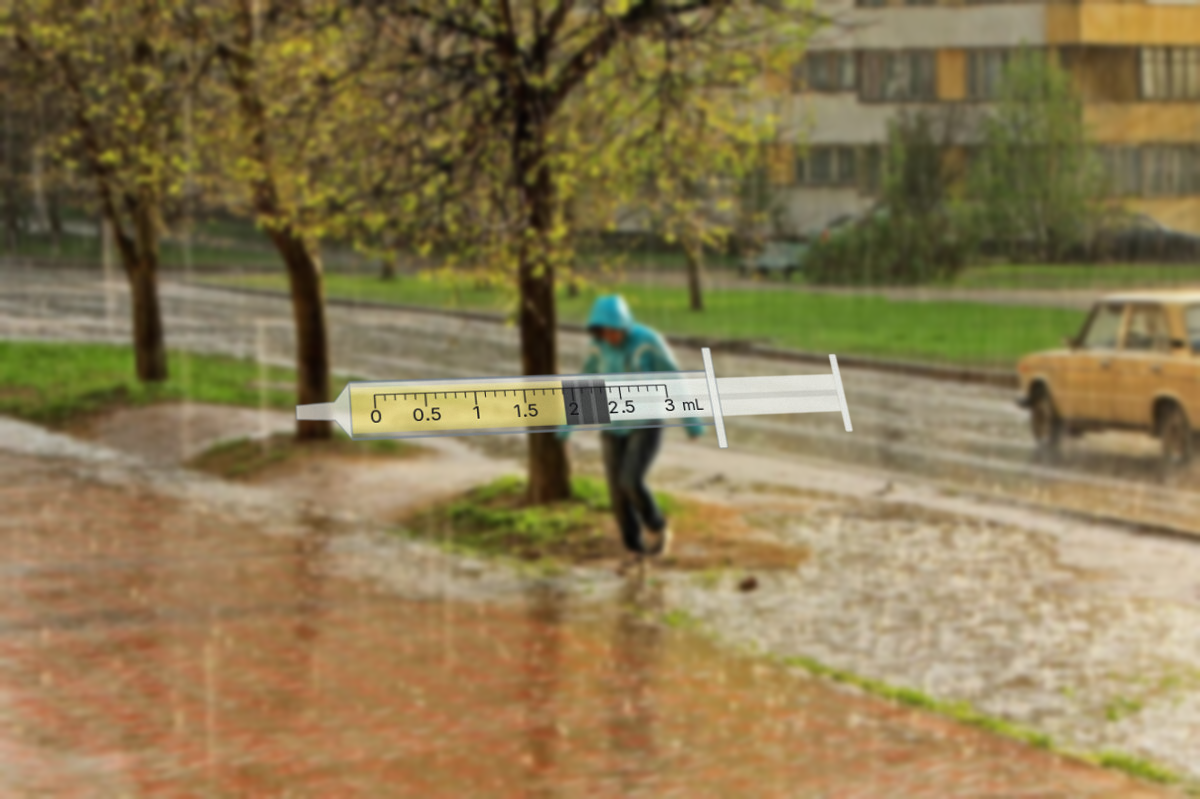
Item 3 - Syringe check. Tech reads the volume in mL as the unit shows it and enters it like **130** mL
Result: **1.9** mL
